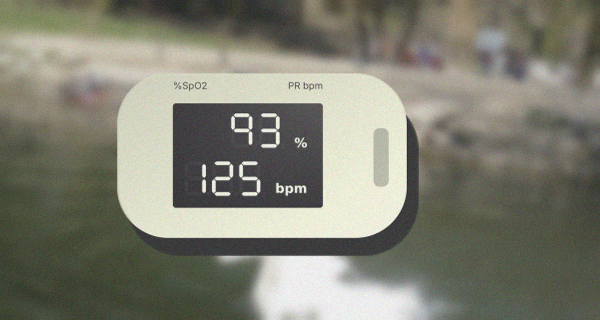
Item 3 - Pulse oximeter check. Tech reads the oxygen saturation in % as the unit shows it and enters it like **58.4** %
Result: **93** %
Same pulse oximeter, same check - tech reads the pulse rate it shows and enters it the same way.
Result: **125** bpm
